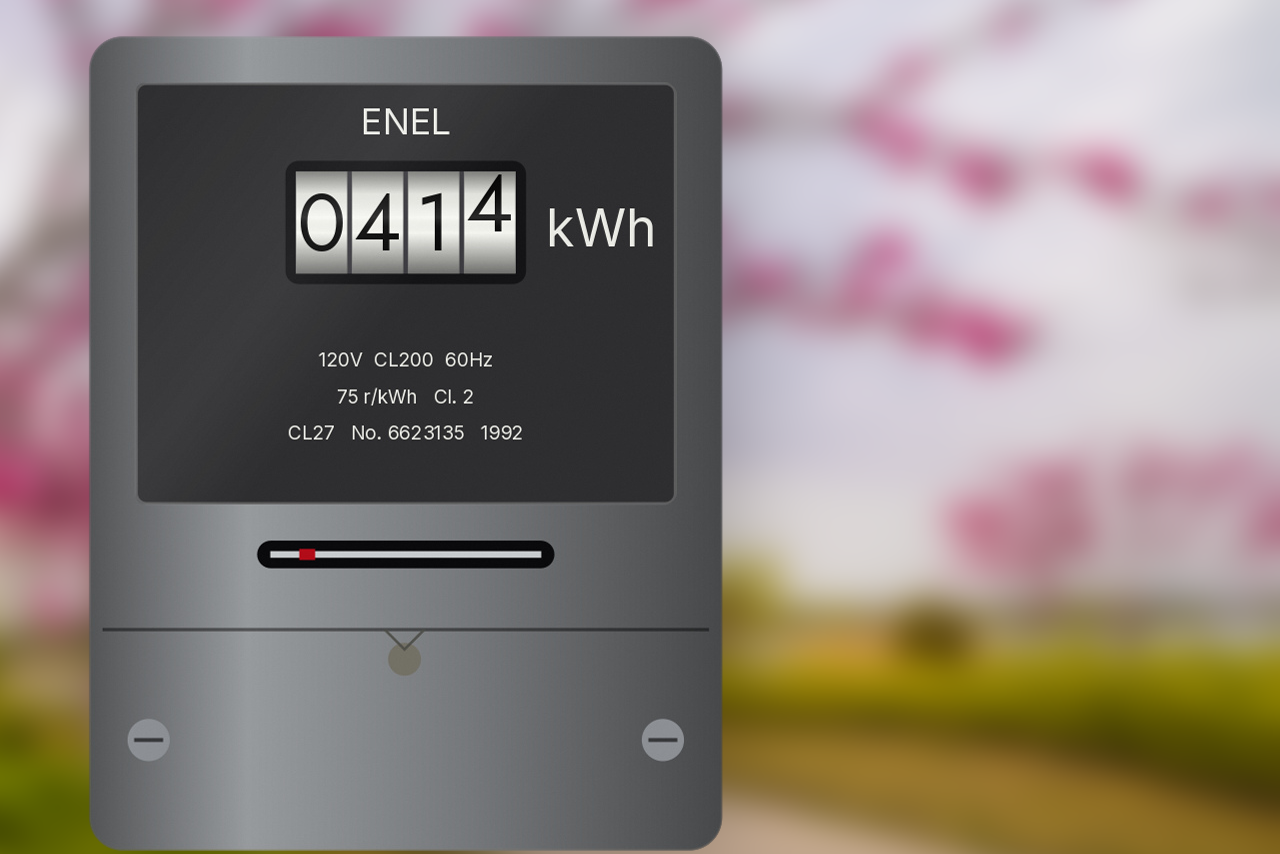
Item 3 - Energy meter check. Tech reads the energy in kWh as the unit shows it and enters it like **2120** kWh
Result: **414** kWh
